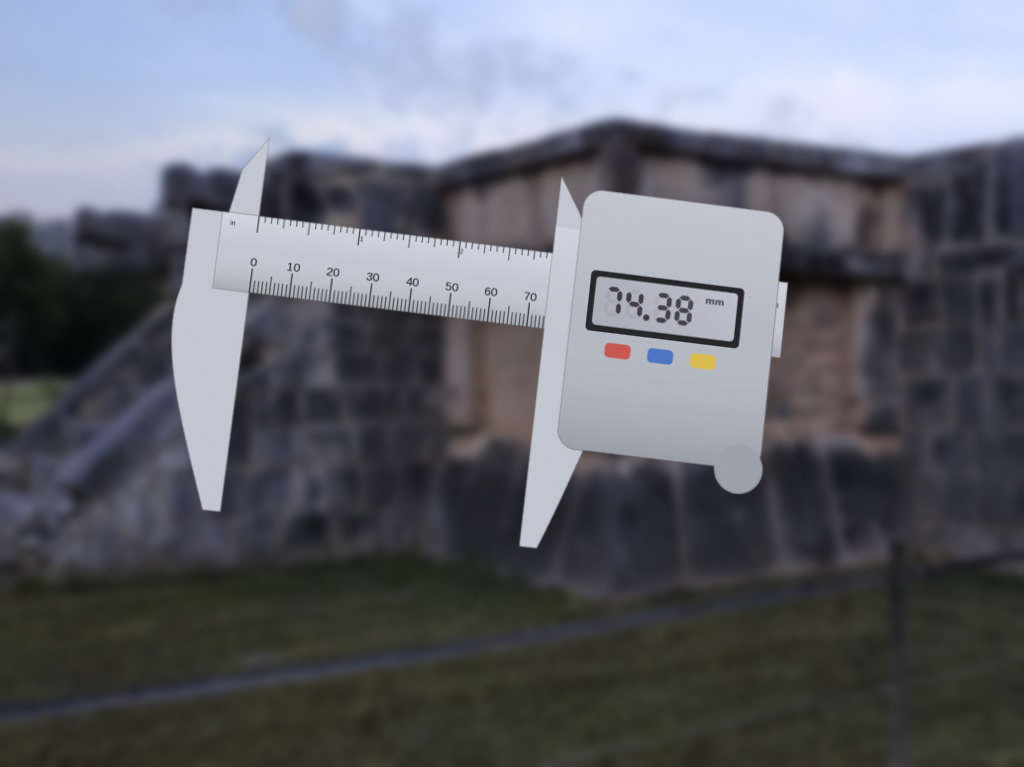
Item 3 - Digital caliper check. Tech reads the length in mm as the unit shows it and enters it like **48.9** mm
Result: **74.38** mm
